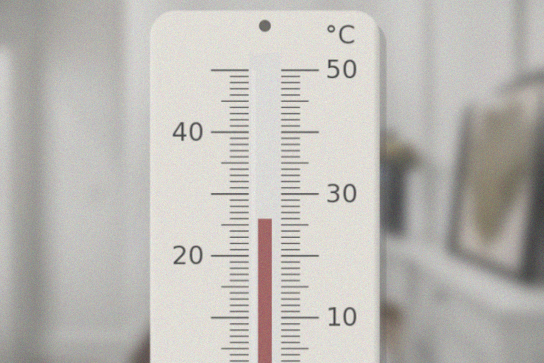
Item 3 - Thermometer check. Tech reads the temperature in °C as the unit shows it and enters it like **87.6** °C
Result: **26** °C
